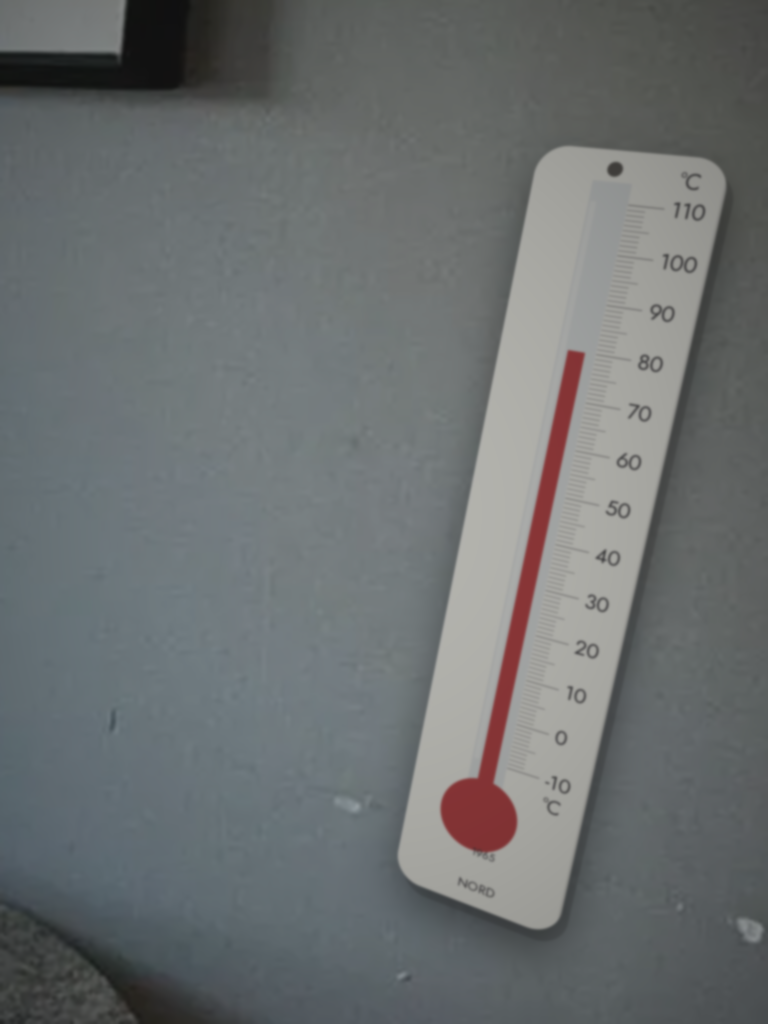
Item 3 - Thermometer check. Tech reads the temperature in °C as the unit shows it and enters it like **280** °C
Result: **80** °C
